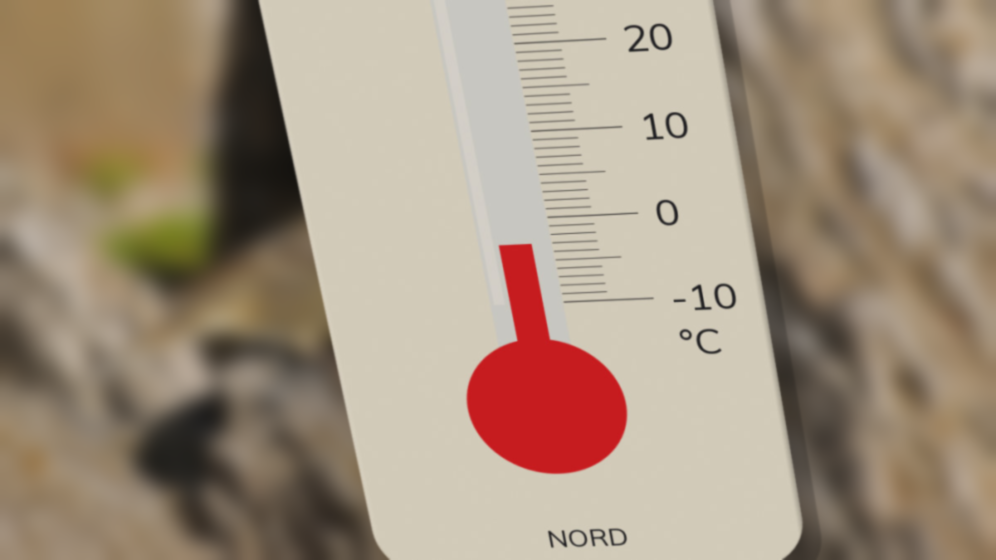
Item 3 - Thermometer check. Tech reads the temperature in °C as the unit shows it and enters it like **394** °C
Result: **-3** °C
